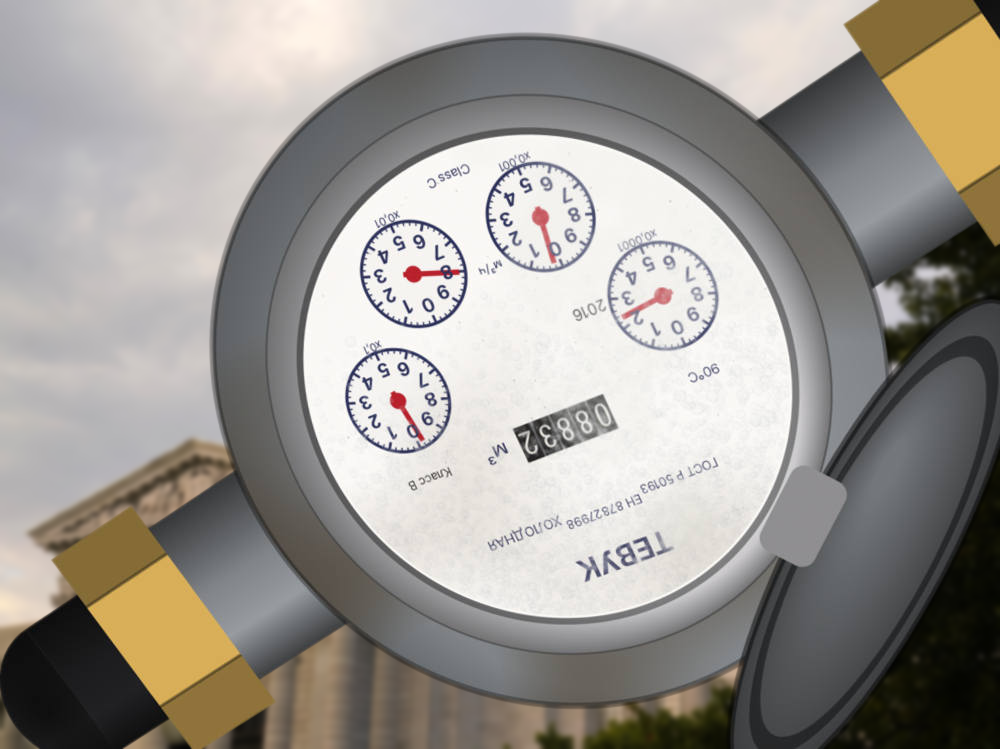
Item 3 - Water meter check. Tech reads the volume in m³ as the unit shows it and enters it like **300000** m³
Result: **8831.9802** m³
